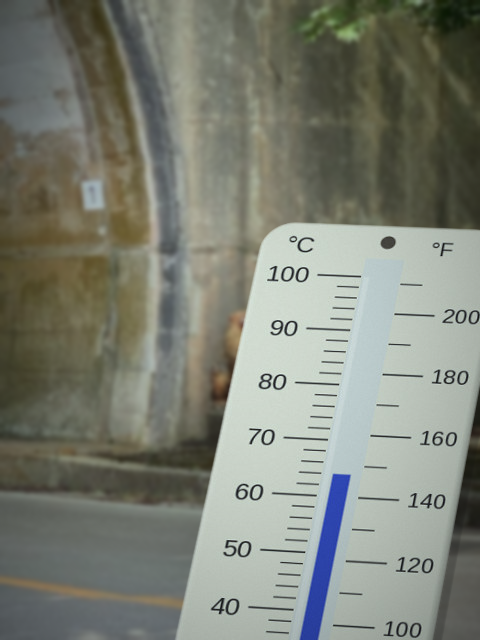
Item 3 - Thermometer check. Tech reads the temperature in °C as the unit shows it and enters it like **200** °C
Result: **64** °C
